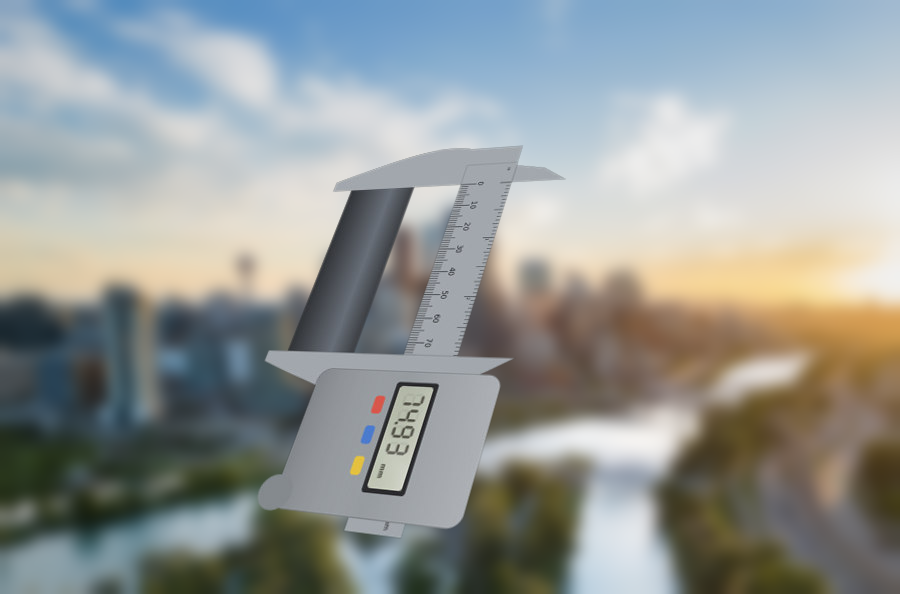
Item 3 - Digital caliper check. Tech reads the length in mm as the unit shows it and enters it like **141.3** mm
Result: **74.93** mm
